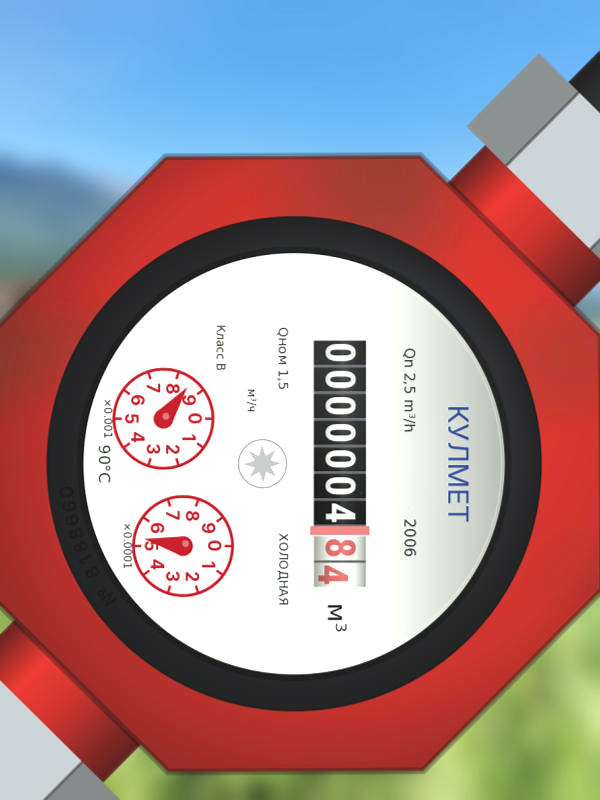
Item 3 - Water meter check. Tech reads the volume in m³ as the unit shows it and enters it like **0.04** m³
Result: **4.8385** m³
